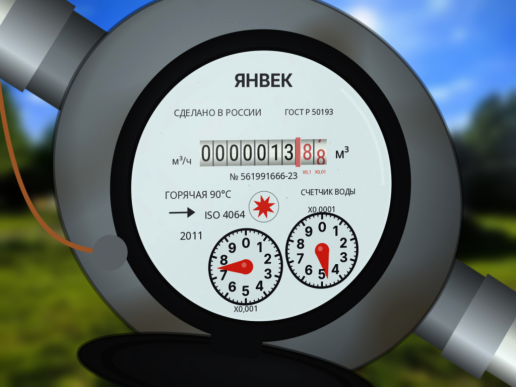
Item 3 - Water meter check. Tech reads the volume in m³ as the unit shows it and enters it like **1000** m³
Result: **13.8774** m³
